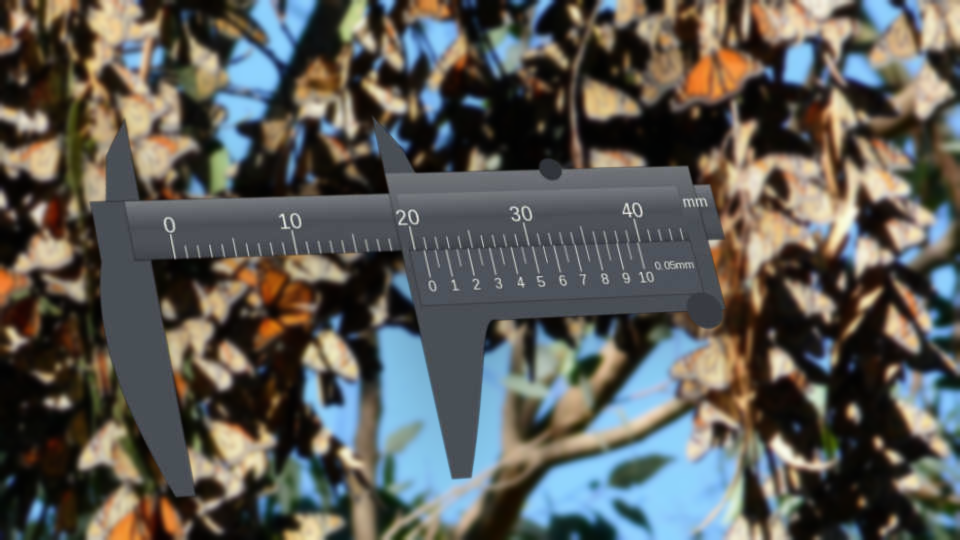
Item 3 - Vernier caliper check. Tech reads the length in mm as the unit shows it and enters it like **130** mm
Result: **20.8** mm
